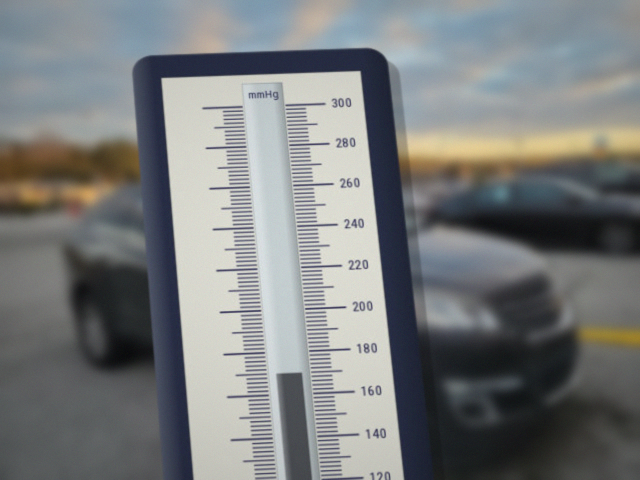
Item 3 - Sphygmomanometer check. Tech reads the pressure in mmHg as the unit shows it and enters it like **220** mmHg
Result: **170** mmHg
